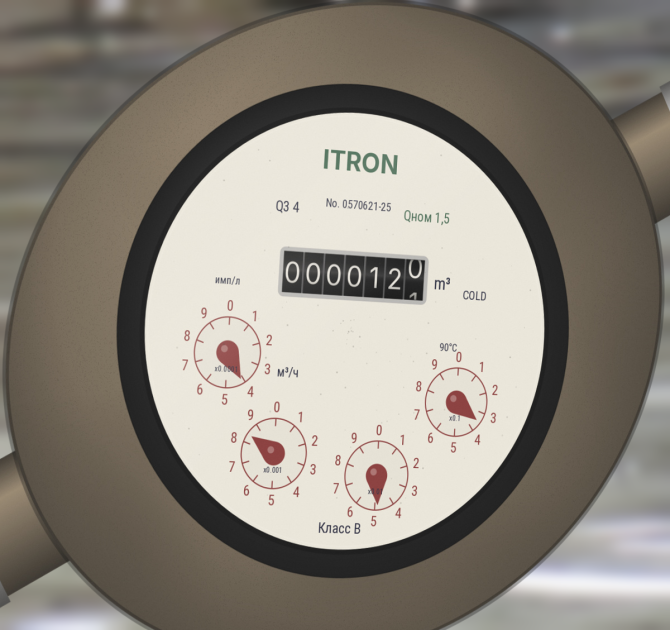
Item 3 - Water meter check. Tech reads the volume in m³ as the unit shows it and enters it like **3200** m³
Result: **120.3484** m³
